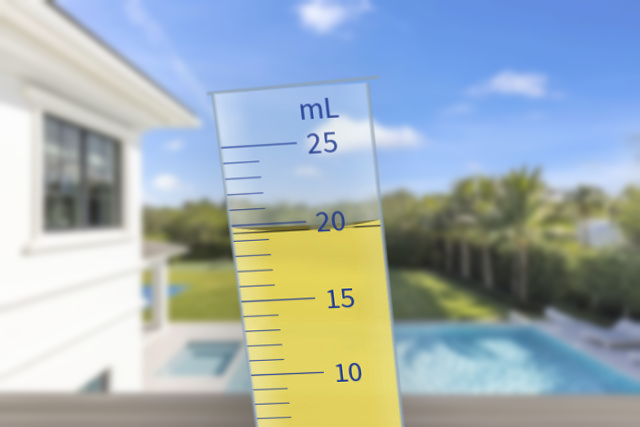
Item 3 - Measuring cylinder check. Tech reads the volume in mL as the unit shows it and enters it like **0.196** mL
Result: **19.5** mL
